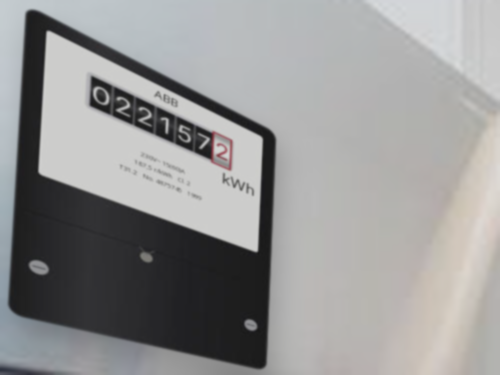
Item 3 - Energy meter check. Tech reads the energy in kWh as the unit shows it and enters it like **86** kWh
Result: **22157.2** kWh
